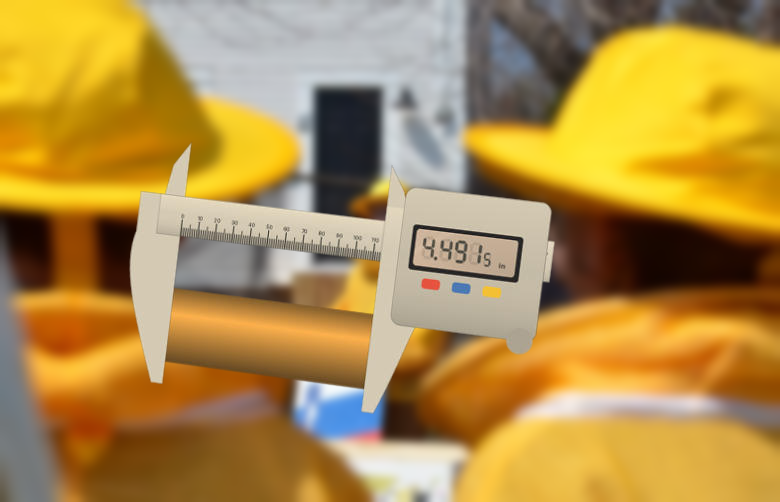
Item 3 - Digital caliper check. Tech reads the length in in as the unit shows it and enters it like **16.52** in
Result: **4.4915** in
